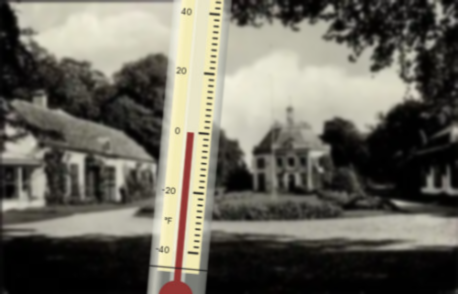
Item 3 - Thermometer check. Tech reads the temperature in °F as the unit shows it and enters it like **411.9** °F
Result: **0** °F
